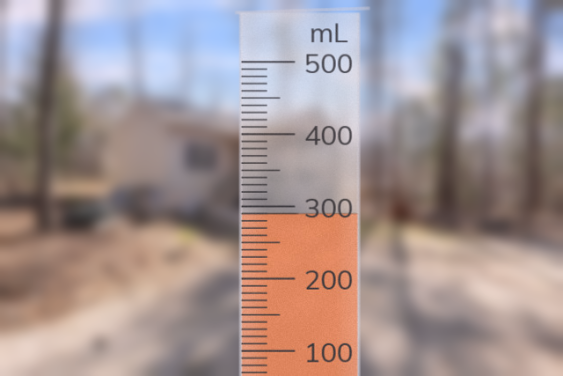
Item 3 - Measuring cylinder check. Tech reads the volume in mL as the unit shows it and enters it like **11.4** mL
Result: **290** mL
